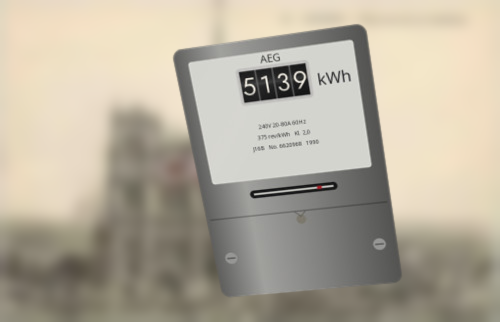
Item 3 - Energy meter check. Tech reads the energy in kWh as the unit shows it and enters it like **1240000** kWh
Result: **5139** kWh
